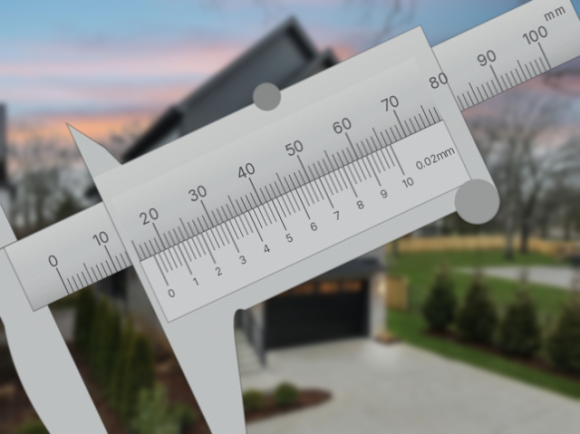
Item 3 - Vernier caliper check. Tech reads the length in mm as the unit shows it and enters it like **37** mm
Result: **17.6** mm
